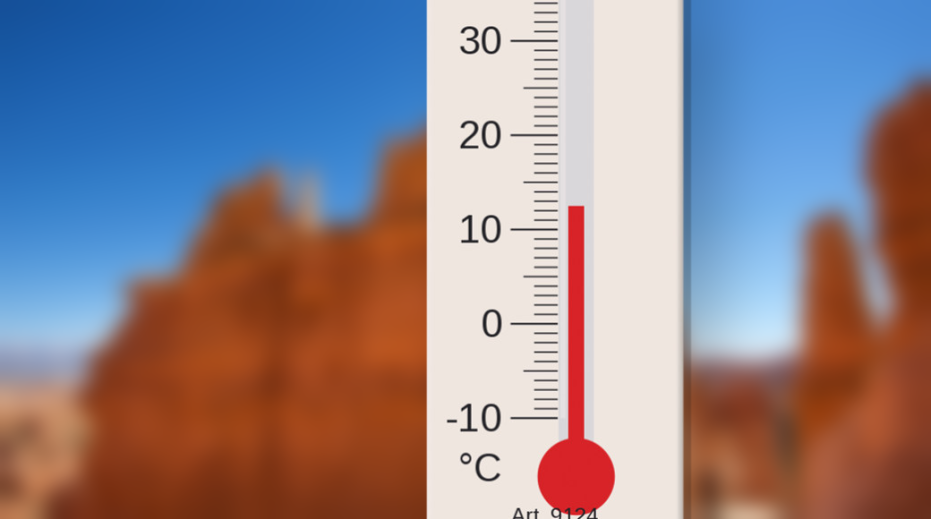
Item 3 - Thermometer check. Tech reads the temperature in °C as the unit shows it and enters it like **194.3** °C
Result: **12.5** °C
